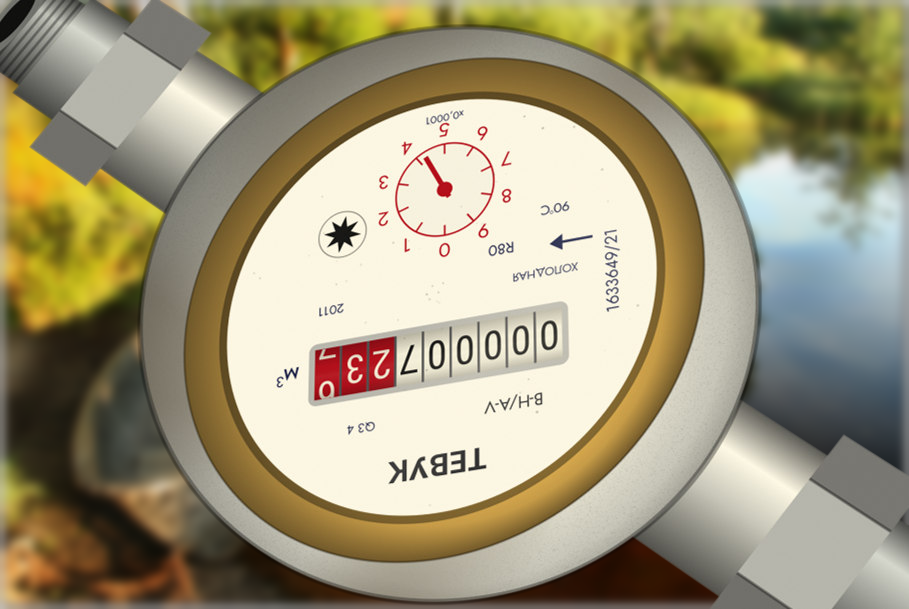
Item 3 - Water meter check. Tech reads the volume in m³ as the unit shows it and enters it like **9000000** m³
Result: **7.2364** m³
